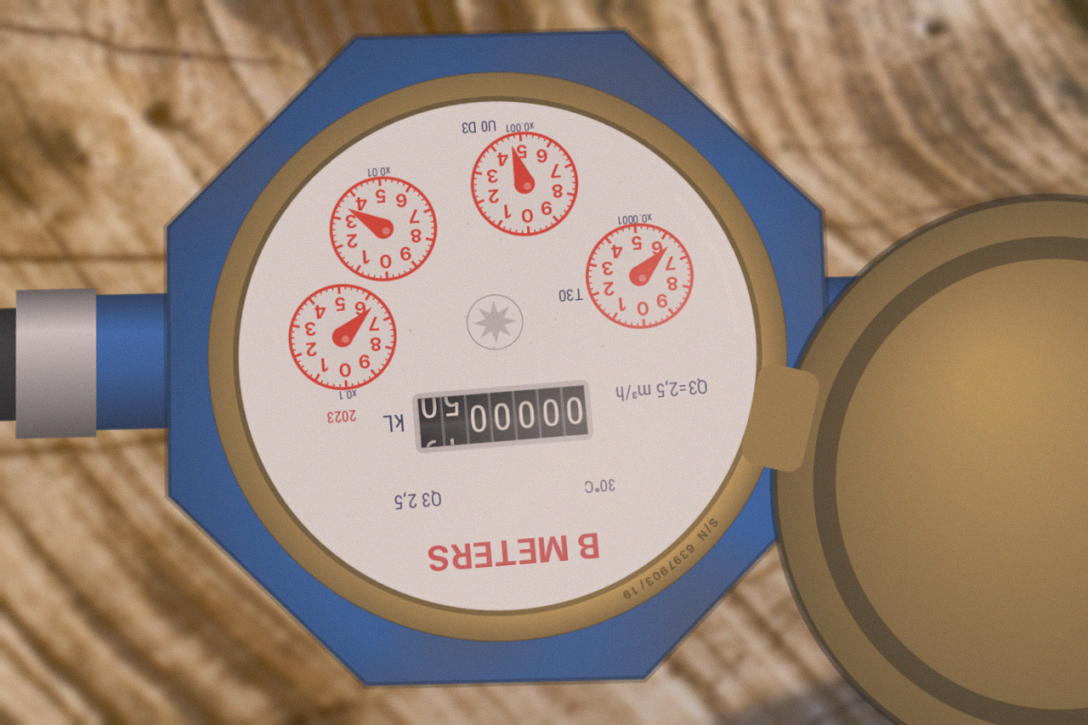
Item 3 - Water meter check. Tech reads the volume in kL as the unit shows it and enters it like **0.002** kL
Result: **49.6346** kL
